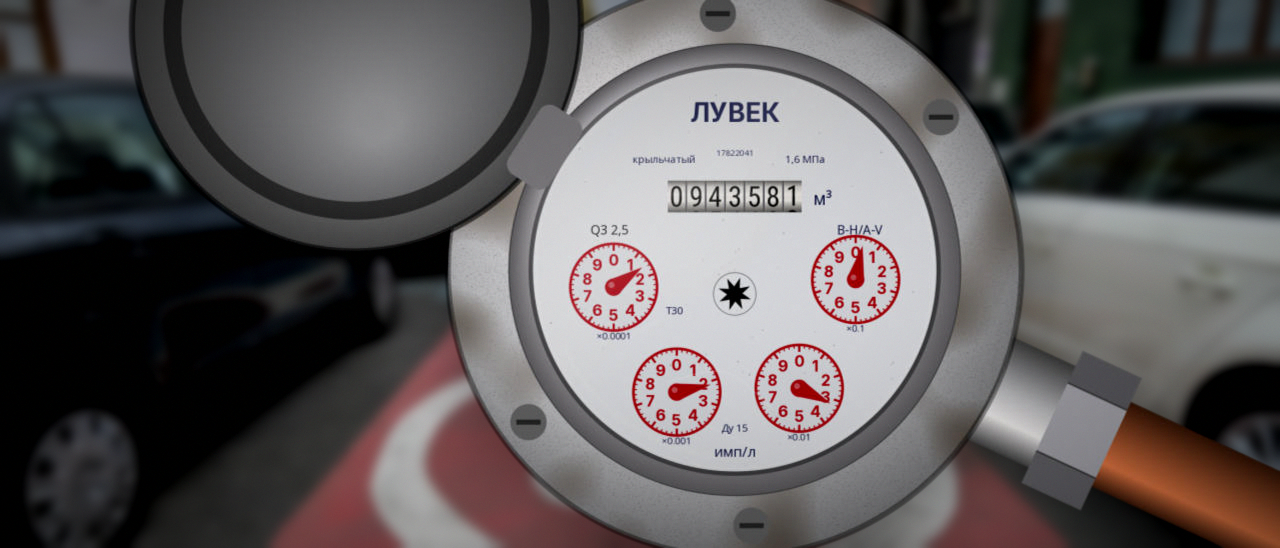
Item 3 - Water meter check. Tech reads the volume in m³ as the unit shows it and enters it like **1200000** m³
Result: **943581.0321** m³
